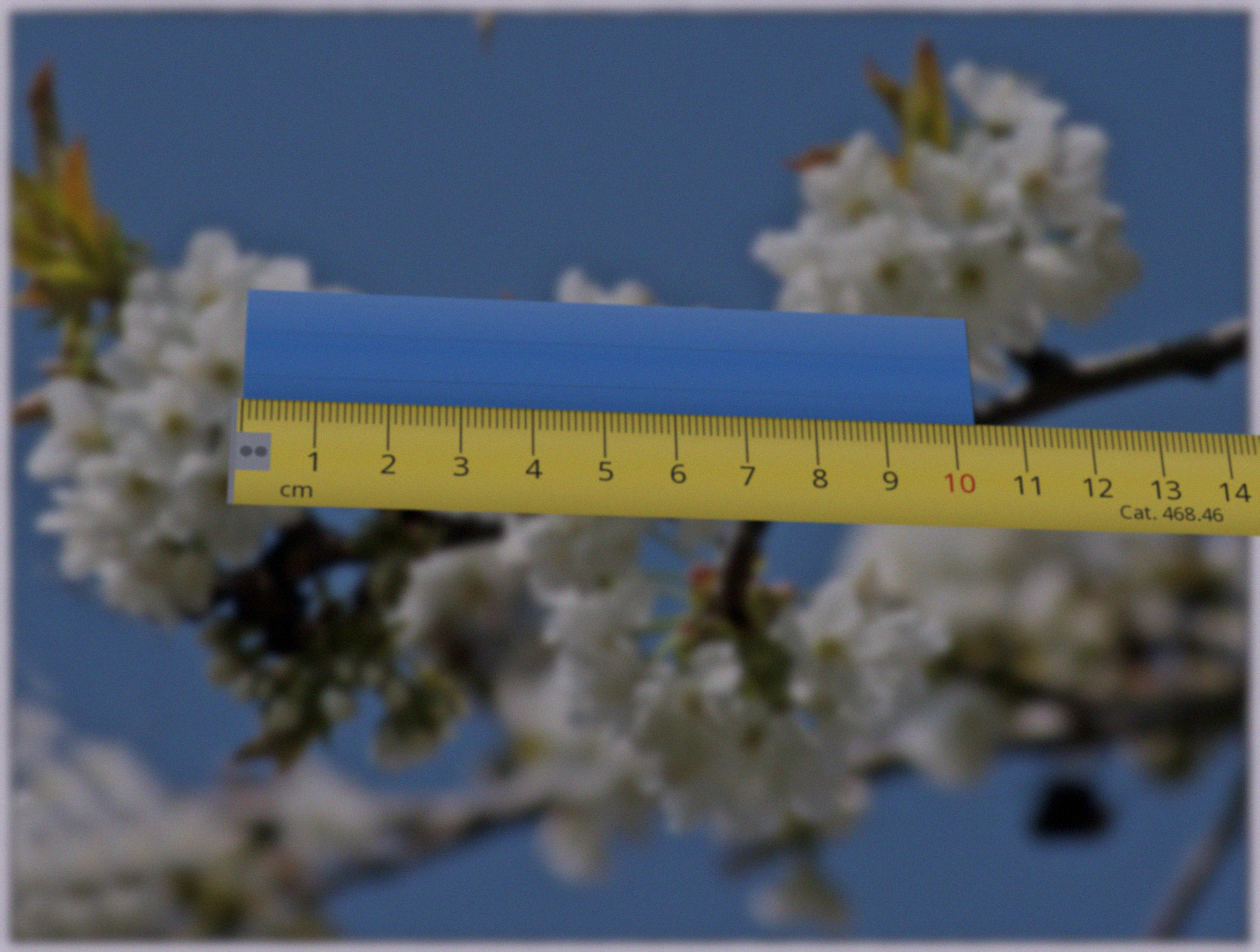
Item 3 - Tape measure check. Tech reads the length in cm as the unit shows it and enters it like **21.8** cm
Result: **10.3** cm
